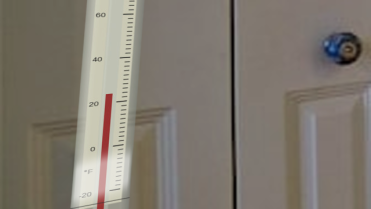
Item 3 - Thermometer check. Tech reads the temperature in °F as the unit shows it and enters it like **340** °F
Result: **24** °F
